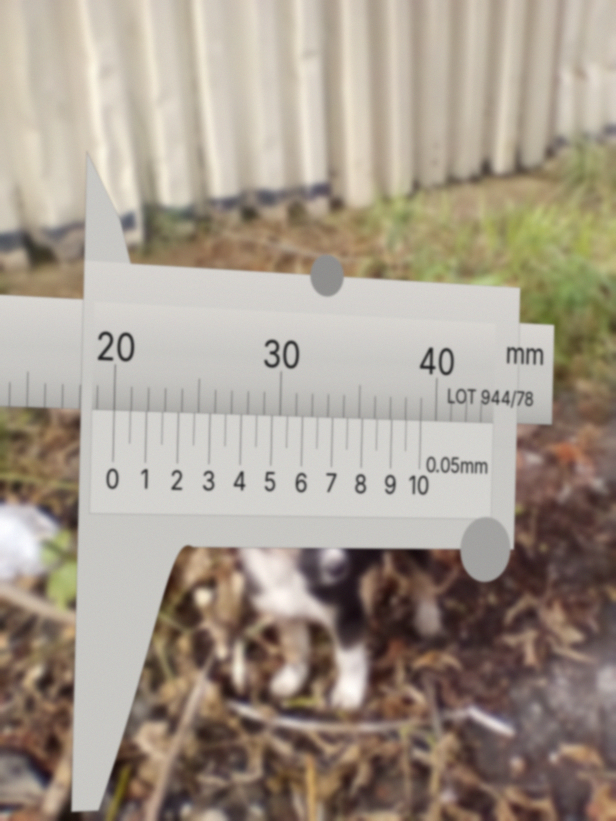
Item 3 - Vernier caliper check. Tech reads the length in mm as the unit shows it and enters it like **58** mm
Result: **20.0** mm
